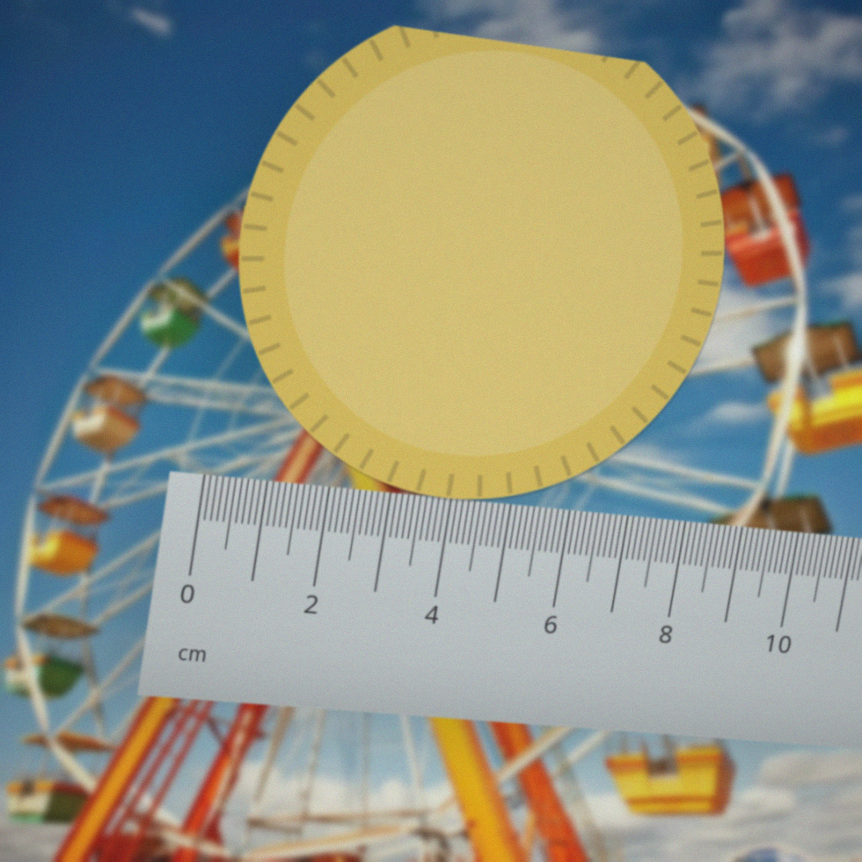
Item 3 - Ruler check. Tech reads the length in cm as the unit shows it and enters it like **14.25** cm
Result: **7.9** cm
